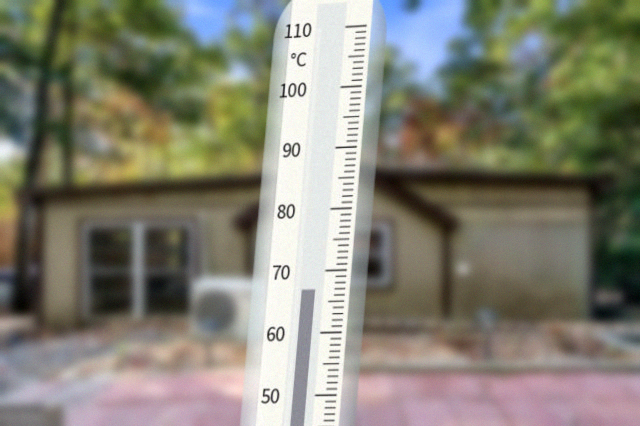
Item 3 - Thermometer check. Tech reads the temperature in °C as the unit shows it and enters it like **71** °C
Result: **67** °C
